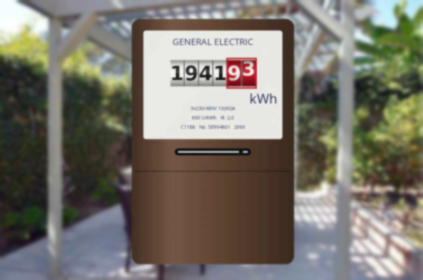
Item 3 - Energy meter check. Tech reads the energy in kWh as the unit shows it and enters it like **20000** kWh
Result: **1941.93** kWh
